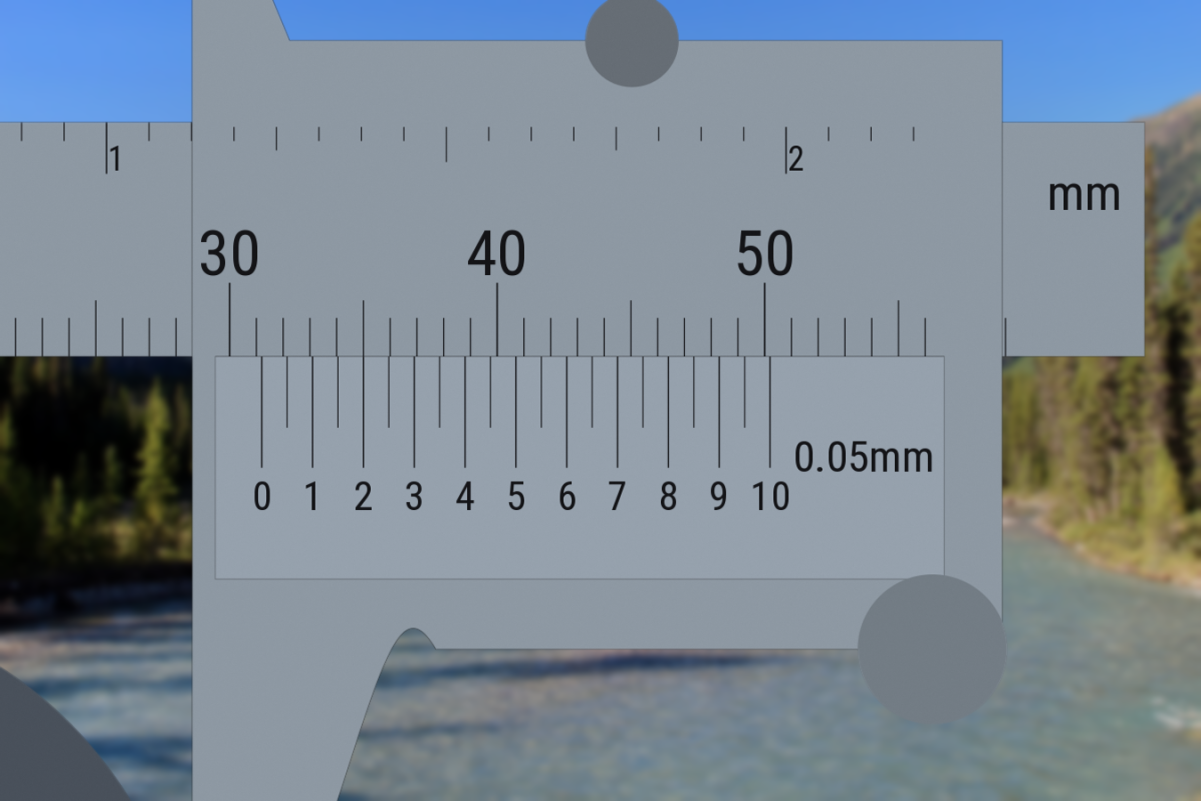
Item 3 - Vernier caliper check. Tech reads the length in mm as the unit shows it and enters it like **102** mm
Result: **31.20** mm
